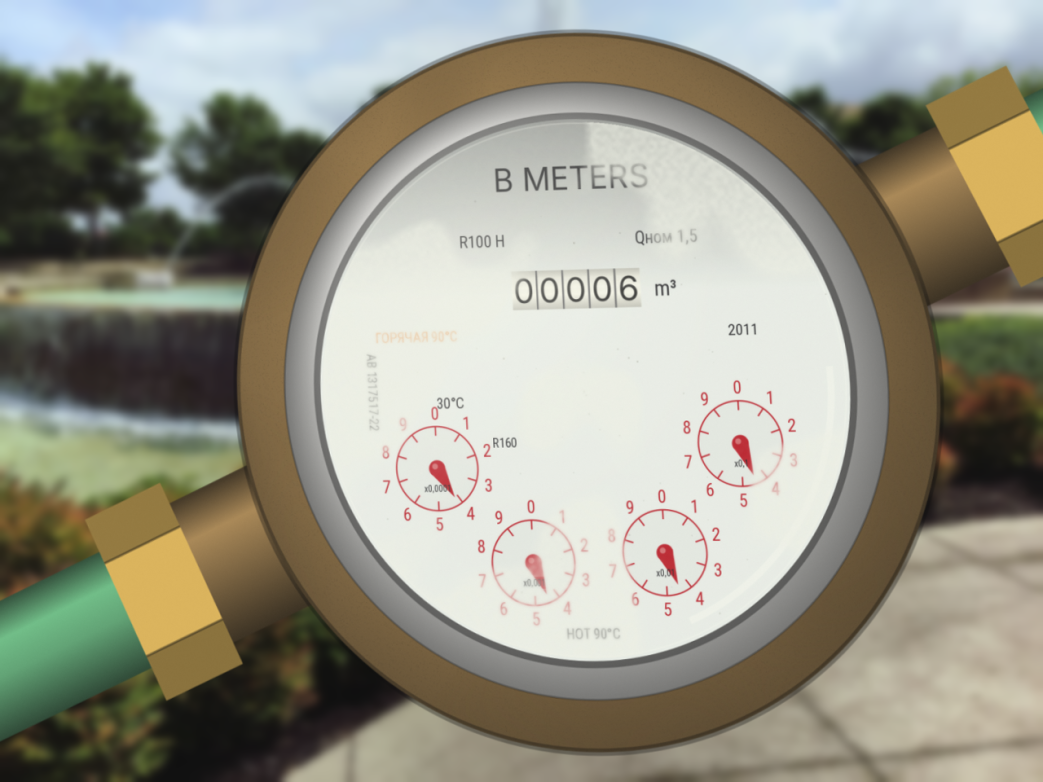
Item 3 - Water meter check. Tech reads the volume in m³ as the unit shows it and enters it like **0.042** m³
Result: **6.4444** m³
